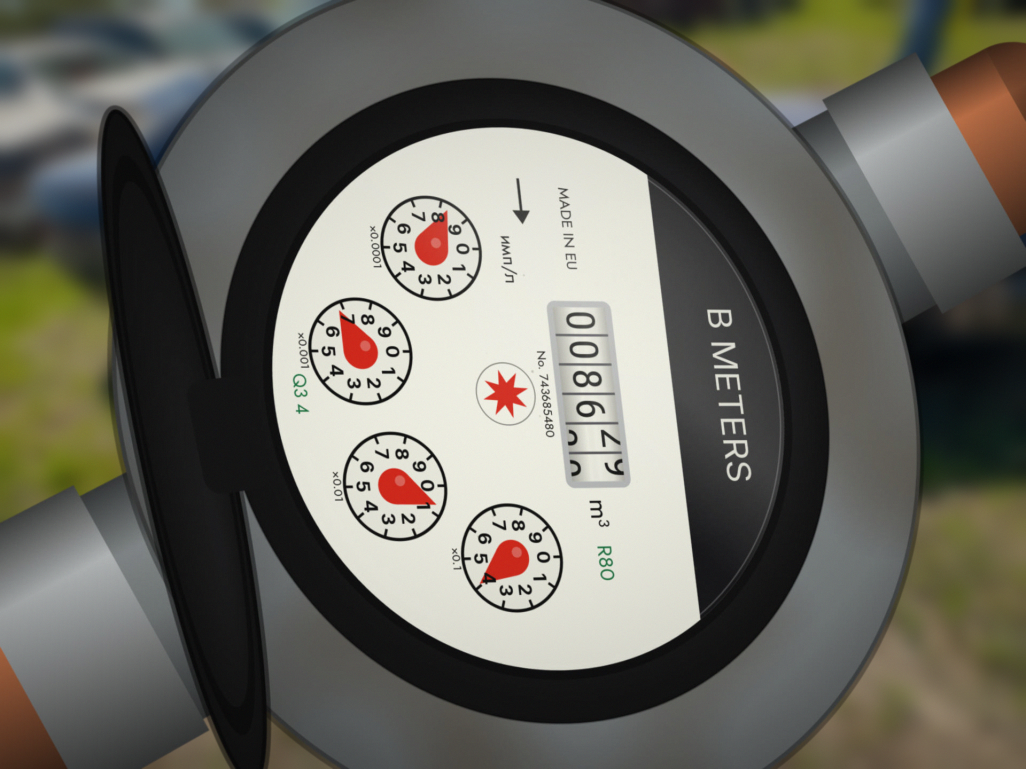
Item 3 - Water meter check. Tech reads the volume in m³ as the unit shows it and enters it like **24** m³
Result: **8629.4068** m³
